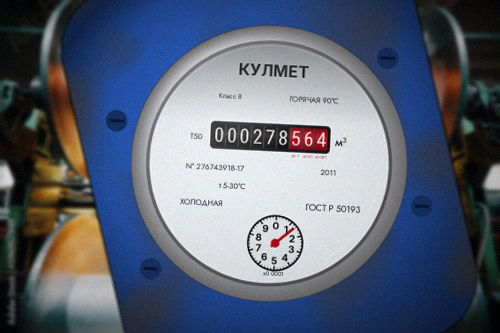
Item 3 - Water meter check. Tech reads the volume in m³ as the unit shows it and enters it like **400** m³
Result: **278.5641** m³
